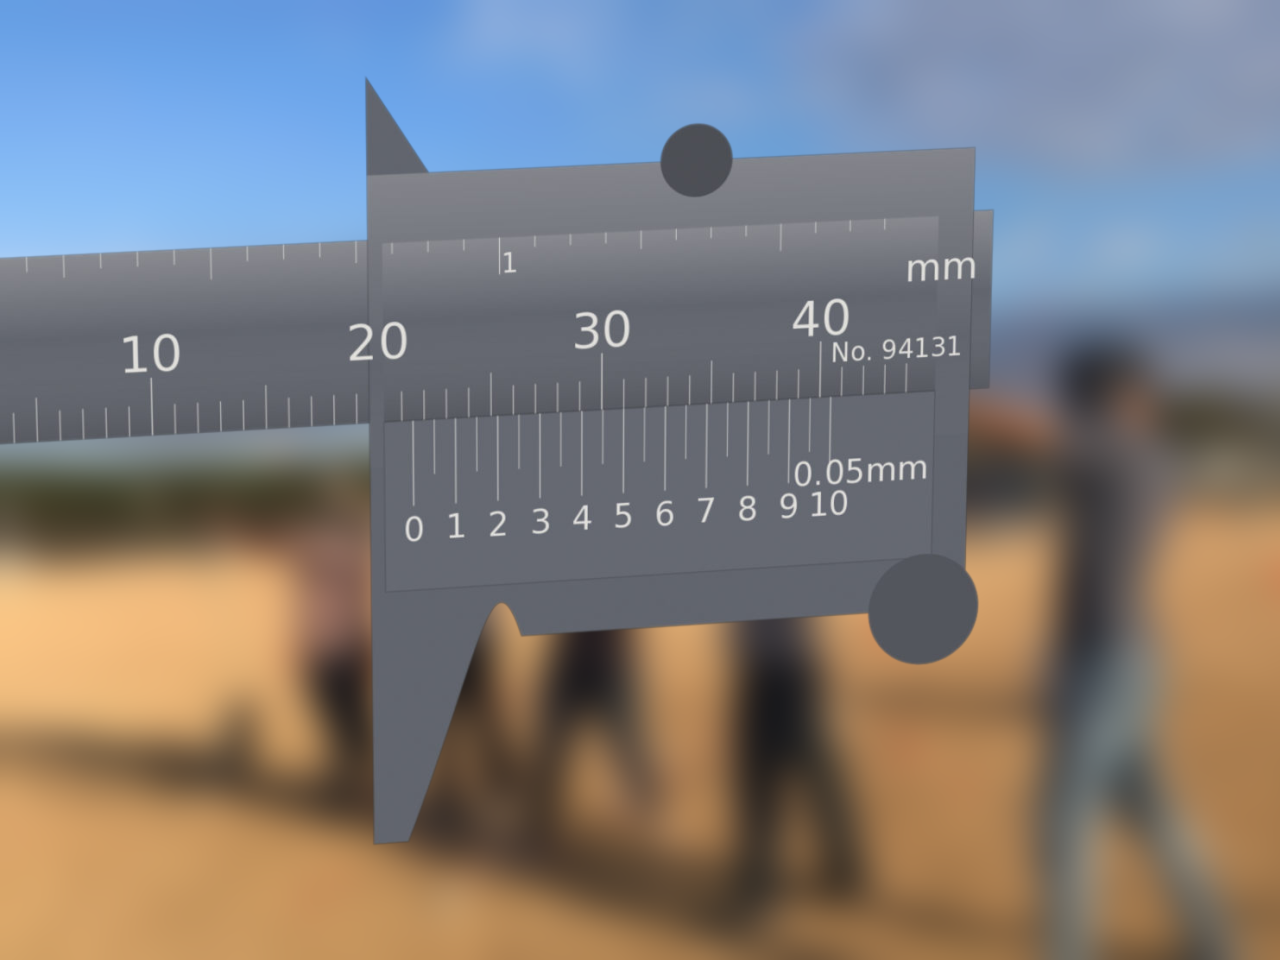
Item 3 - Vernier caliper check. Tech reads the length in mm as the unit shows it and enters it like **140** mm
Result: **21.5** mm
